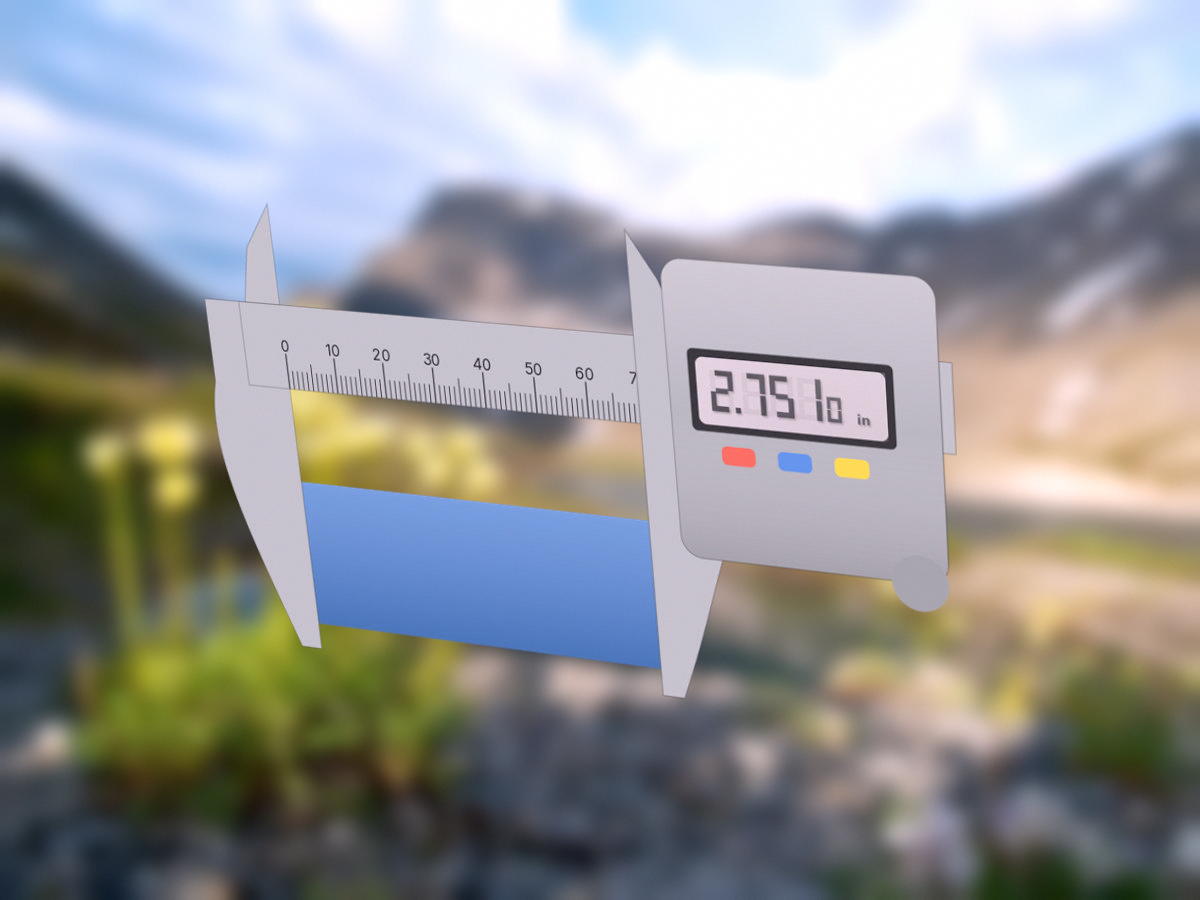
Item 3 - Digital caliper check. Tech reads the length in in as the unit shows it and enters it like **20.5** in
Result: **2.7510** in
